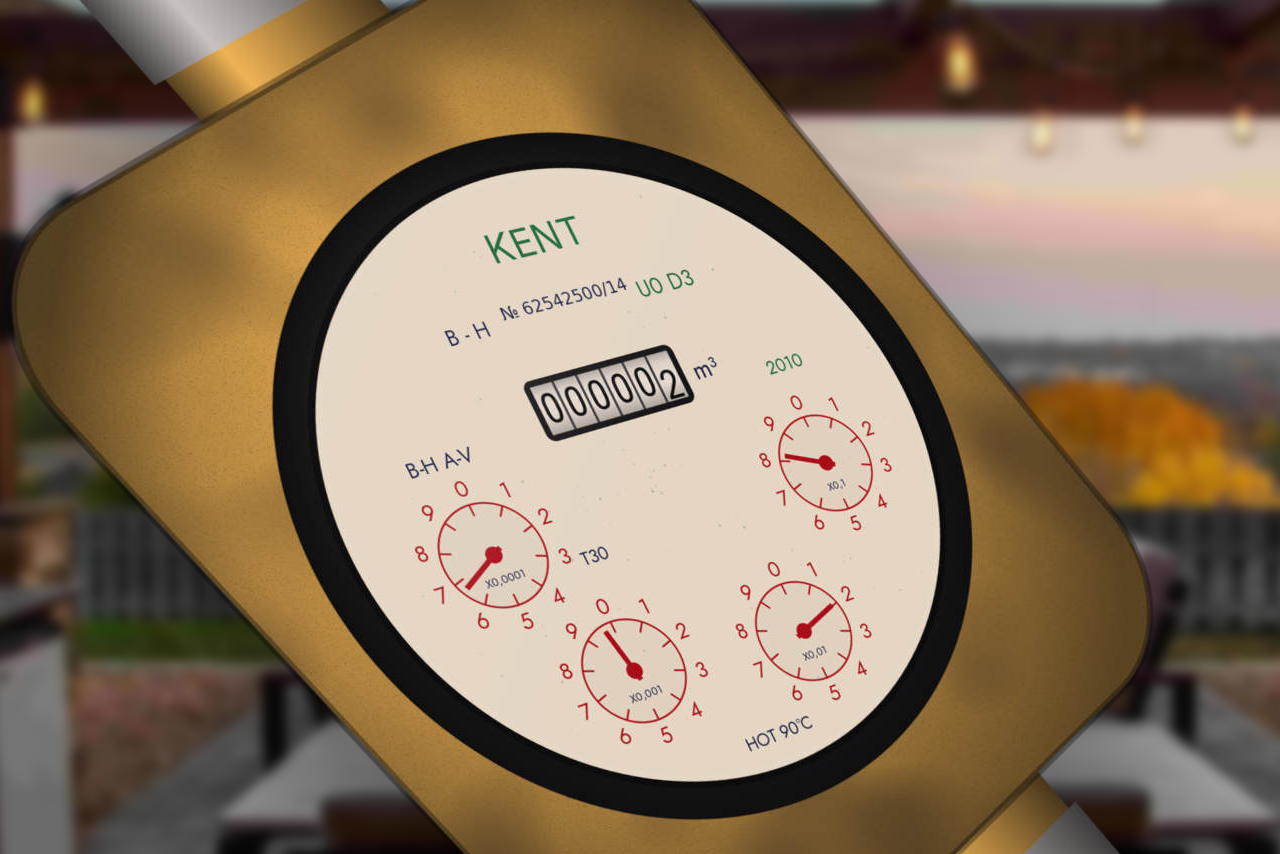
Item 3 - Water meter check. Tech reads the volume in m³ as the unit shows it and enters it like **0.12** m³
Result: **1.8196** m³
